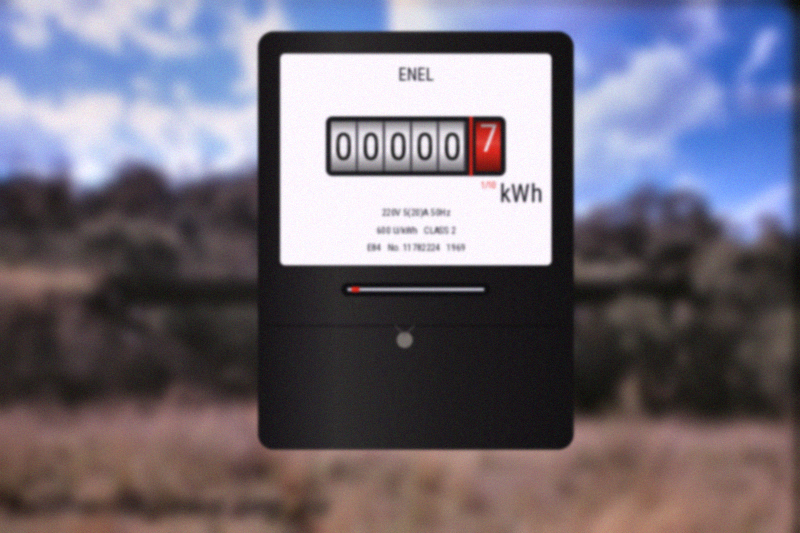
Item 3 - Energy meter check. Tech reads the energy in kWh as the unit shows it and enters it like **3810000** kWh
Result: **0.7** kWh
